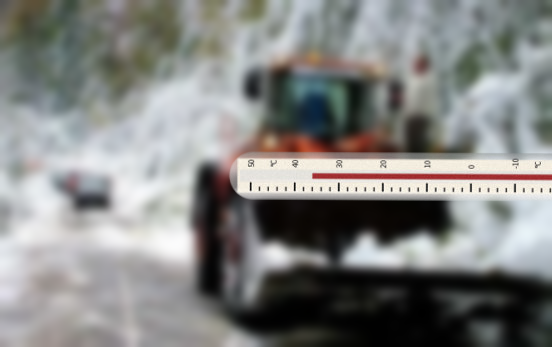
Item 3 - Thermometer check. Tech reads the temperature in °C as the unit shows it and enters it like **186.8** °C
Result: **36** °C
